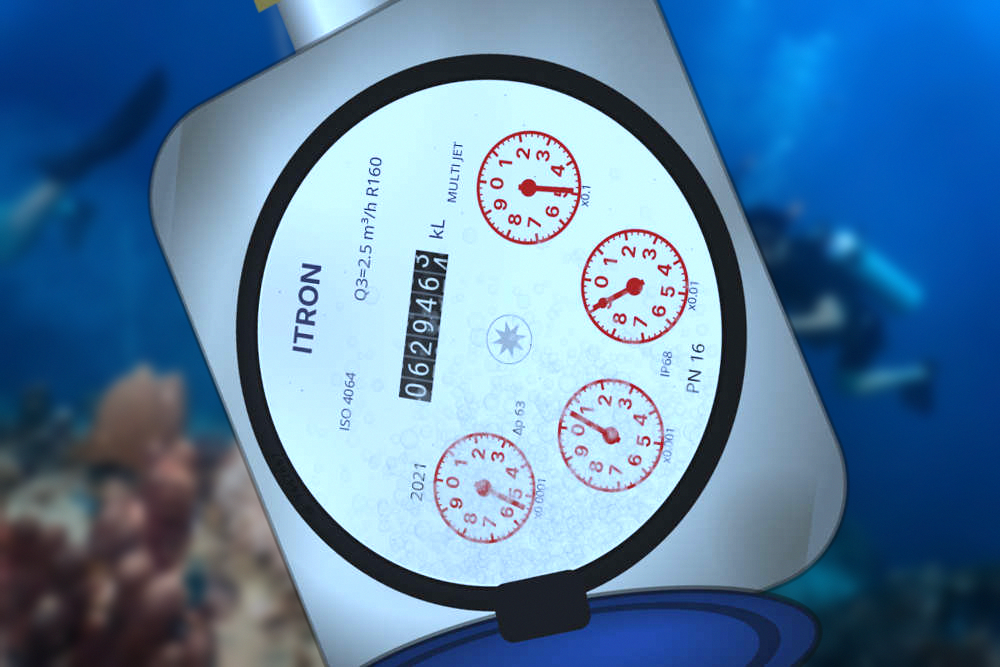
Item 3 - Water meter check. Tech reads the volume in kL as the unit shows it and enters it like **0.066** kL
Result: **629463.4905** kL
